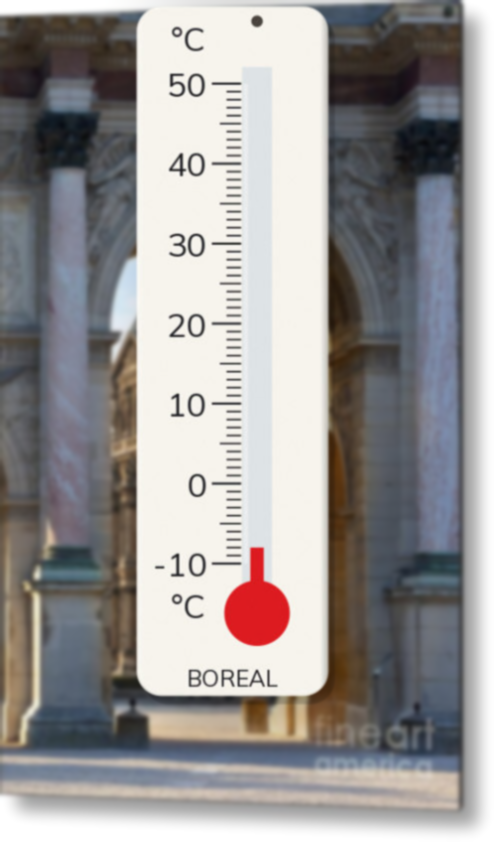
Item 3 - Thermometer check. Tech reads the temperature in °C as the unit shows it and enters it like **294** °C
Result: **-8** °C
